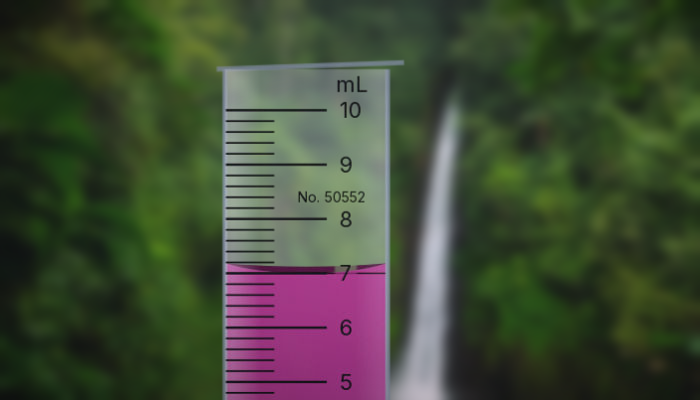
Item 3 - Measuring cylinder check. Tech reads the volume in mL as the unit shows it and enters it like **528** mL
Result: **7** mL
